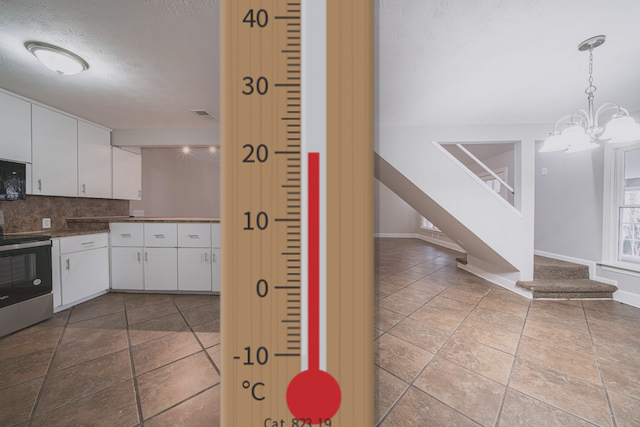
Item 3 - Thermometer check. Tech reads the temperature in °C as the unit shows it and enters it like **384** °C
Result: **20** °C
